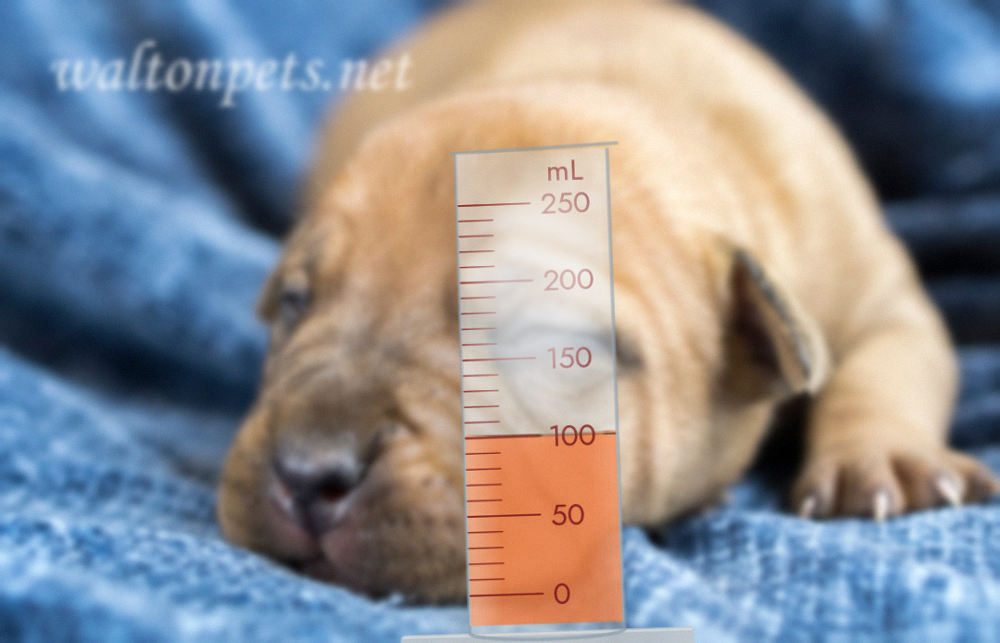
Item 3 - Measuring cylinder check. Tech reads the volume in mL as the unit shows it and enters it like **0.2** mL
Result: **100** mL
